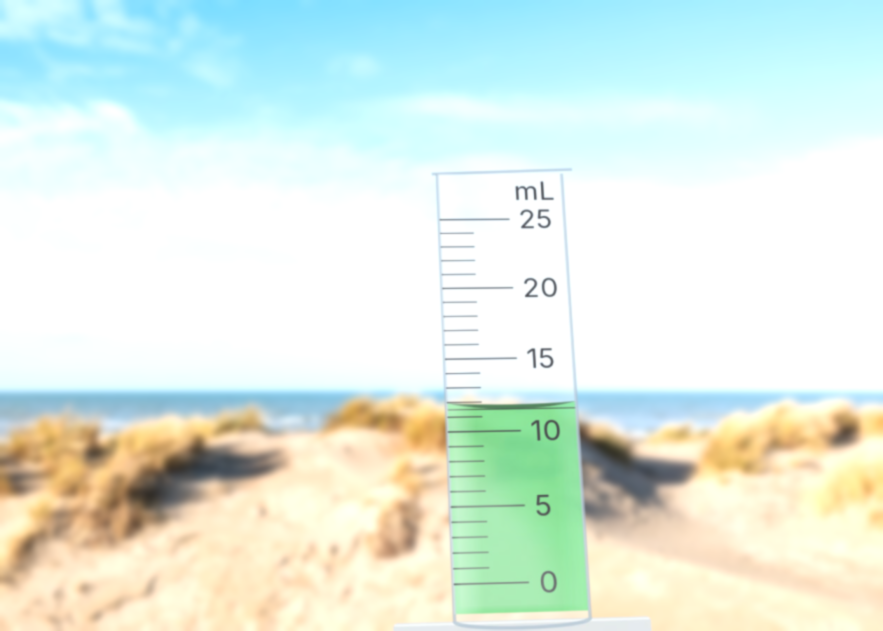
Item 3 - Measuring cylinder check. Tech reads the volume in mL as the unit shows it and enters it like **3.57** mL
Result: **11.5** mL
